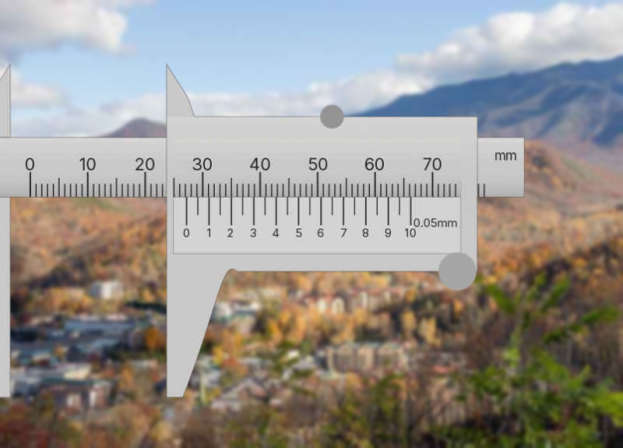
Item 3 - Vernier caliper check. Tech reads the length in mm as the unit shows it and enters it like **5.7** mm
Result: **27.2** mm
